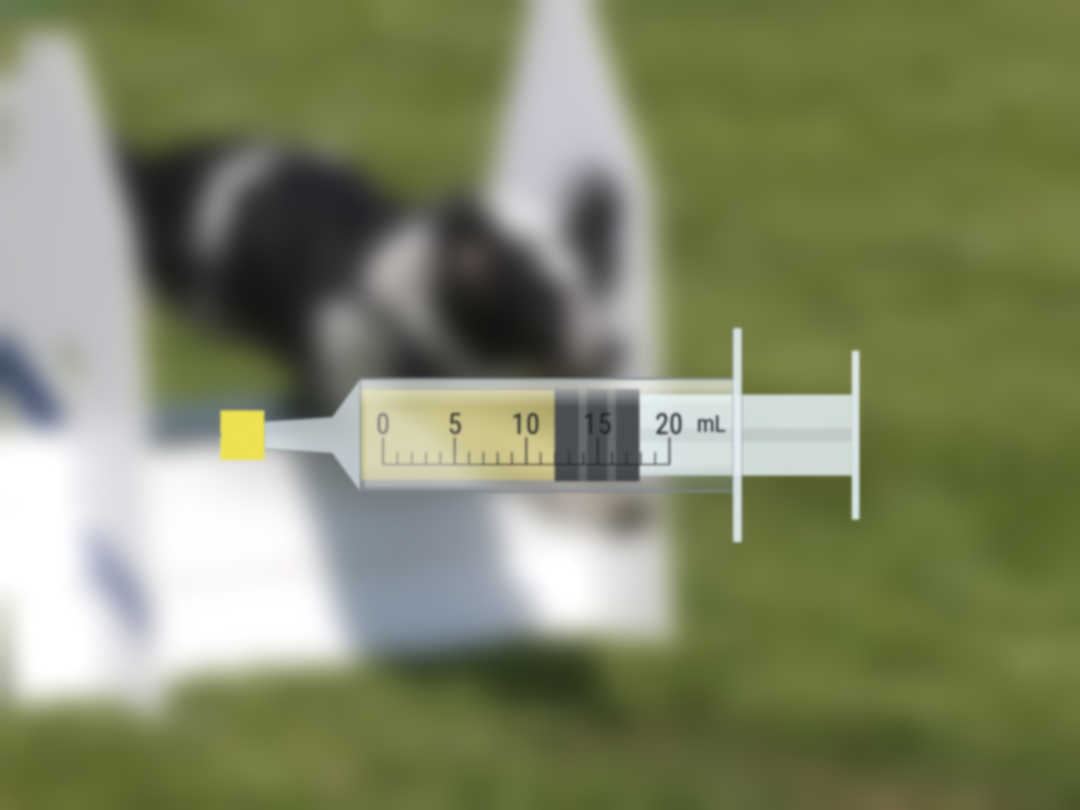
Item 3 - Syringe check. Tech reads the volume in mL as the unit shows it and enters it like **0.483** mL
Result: **12** mL
